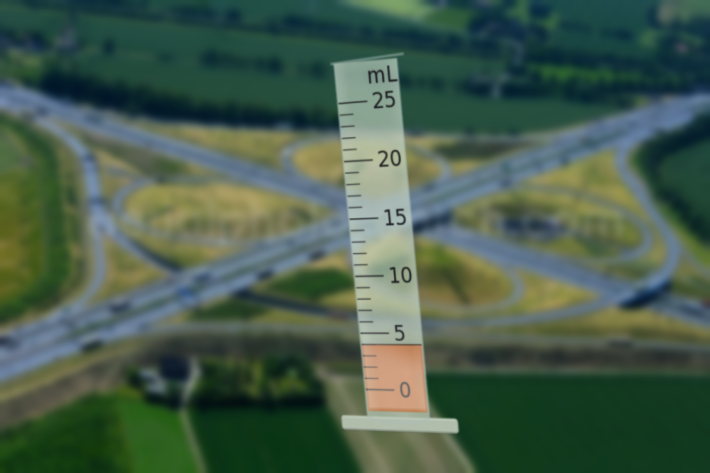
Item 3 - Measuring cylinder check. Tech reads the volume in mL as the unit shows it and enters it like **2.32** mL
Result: **4** mL
